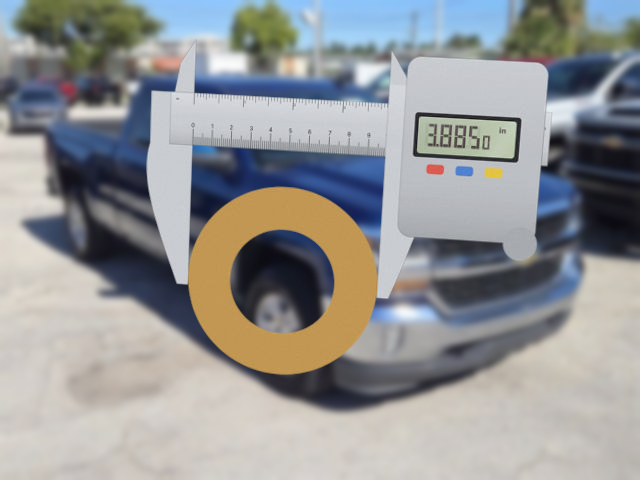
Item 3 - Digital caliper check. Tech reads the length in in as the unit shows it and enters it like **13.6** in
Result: **3.8850** in
